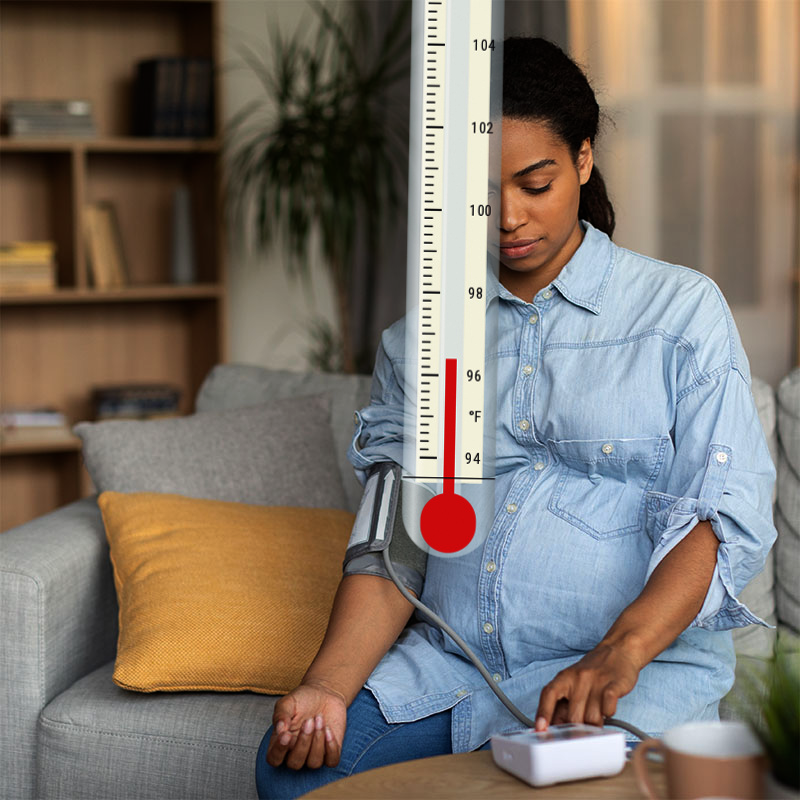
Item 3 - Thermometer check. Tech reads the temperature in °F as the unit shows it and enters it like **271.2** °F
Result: **96.4** °F
